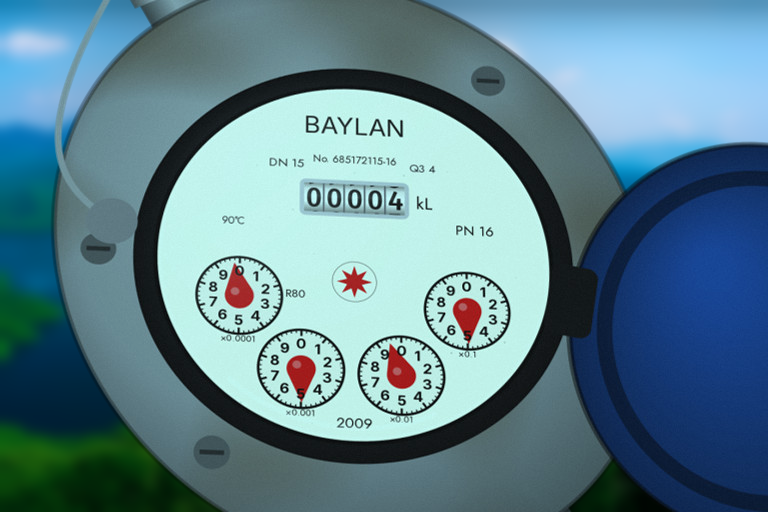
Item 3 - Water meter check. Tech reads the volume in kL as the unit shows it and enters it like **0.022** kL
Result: **4.4949** kL
